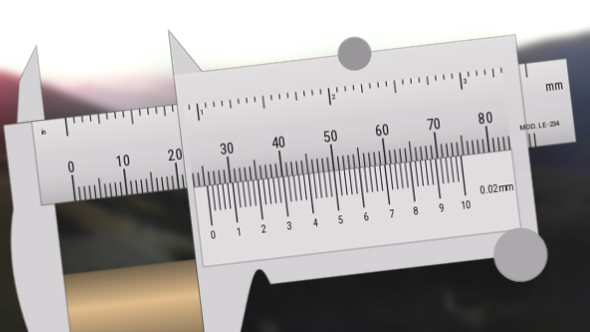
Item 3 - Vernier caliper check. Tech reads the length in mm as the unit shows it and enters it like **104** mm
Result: **25.5** mm
